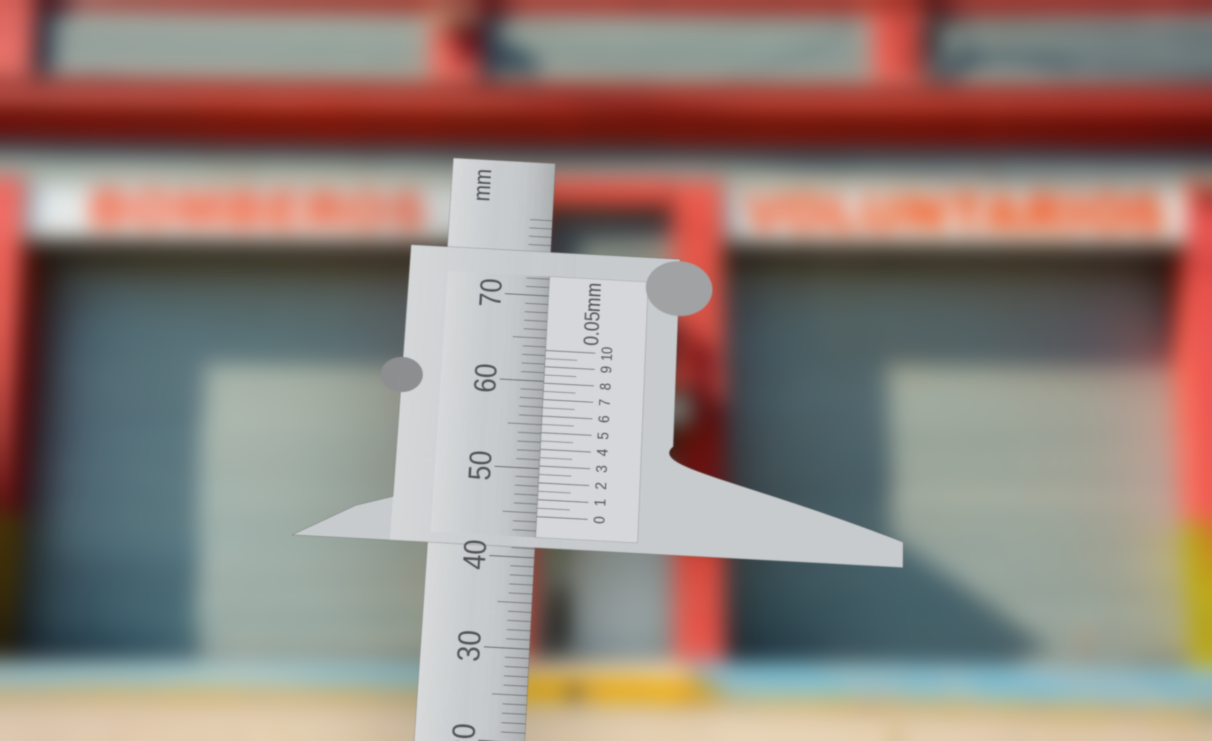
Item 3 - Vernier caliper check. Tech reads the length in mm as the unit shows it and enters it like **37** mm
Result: **44.6** mm
